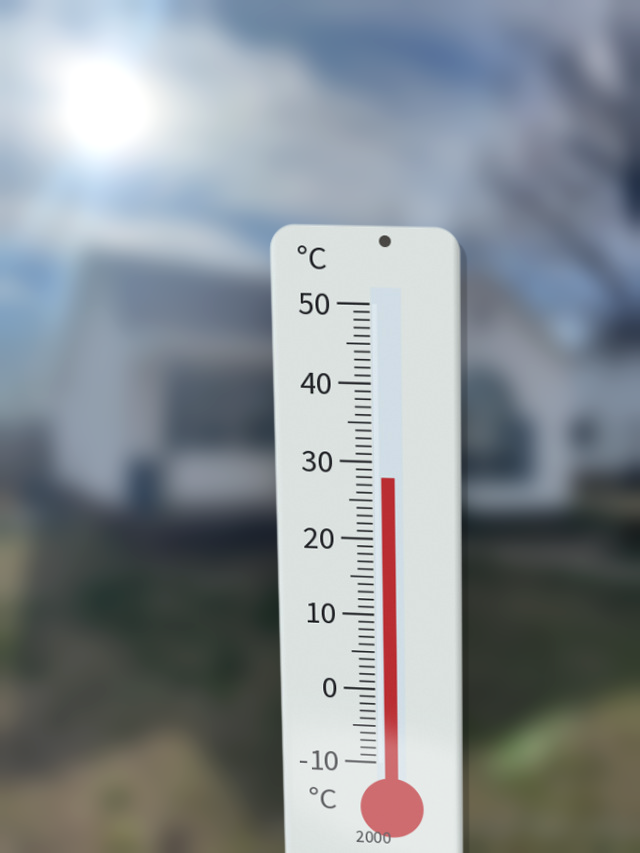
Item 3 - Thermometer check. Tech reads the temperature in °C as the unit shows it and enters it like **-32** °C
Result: **28** °C
